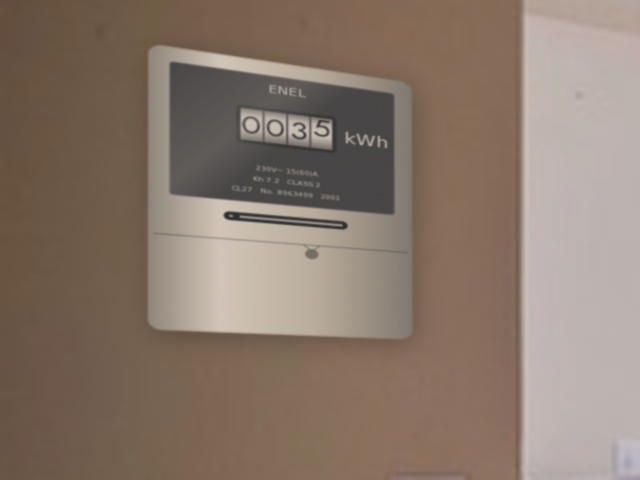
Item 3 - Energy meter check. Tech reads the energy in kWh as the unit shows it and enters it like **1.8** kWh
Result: **35** kWh
